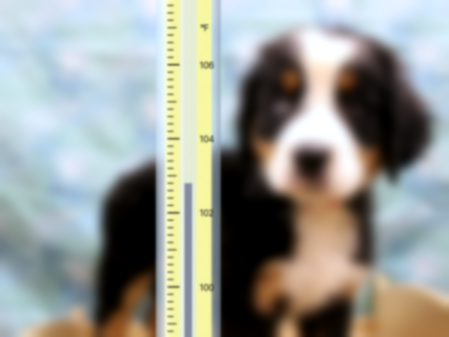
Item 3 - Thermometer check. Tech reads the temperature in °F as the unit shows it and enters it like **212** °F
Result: **102.8** °F
